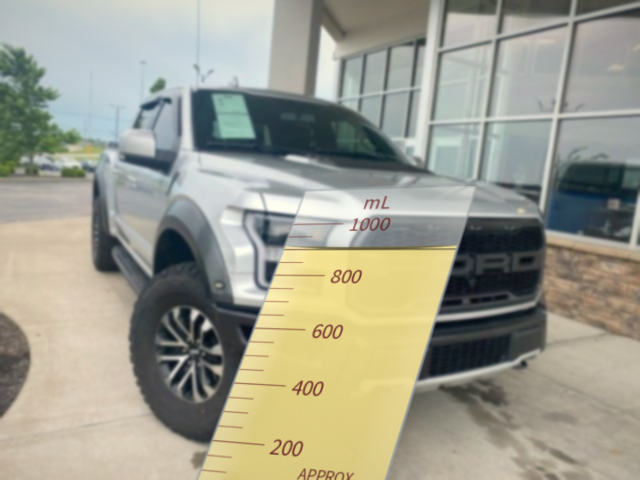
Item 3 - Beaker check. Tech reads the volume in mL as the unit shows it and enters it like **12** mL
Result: **900** mL
